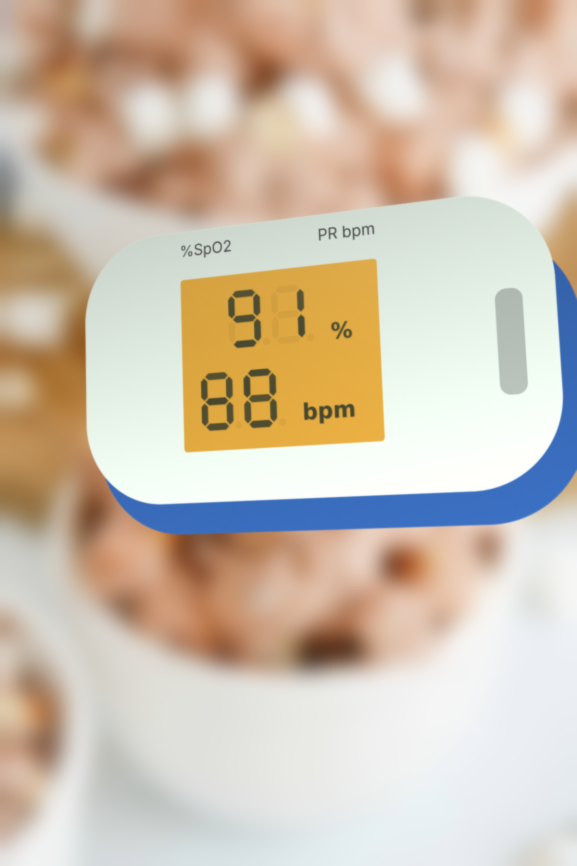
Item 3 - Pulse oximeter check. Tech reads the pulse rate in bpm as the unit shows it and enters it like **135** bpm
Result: **88** bpm
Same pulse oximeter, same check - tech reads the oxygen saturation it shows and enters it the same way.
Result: **91** %
